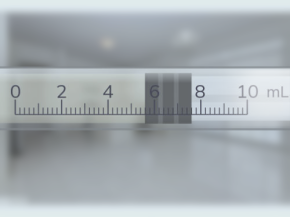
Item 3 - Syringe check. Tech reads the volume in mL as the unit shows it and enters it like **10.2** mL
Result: **5.6** mL
